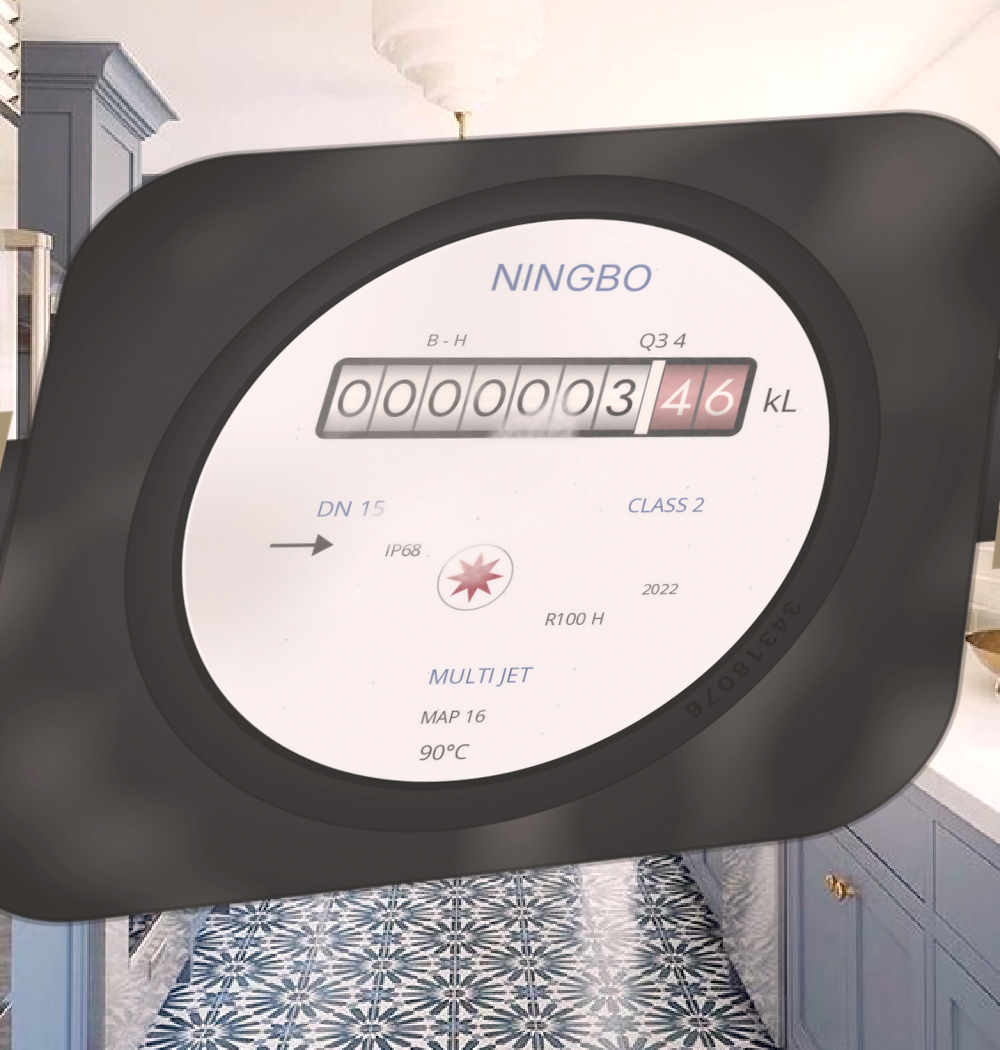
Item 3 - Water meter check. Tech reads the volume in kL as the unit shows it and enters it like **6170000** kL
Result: **3.46** kL
